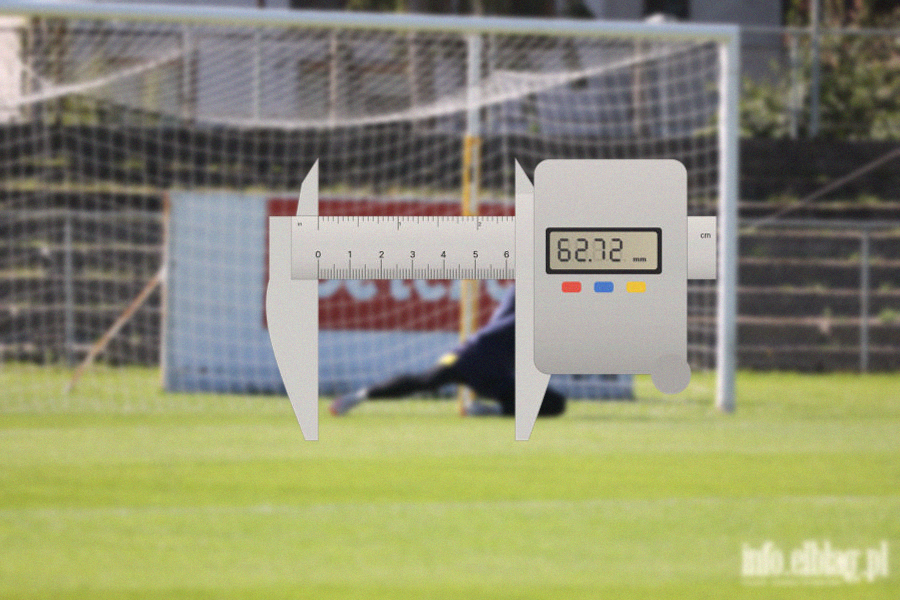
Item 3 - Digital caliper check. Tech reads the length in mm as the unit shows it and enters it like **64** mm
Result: **62.72** mm
